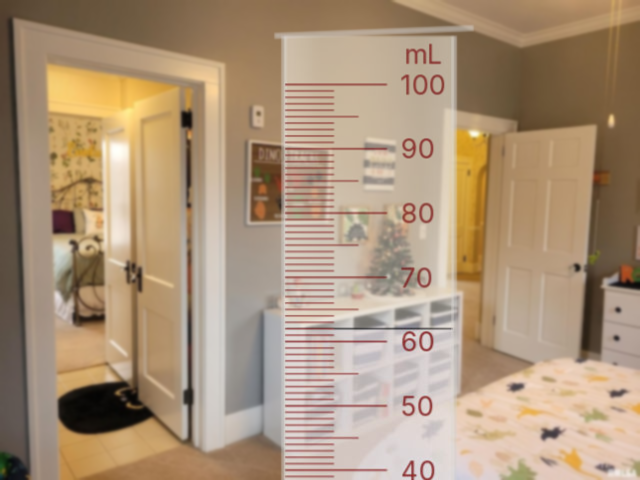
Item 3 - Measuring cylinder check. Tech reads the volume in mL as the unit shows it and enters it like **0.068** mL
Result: **62** mL
